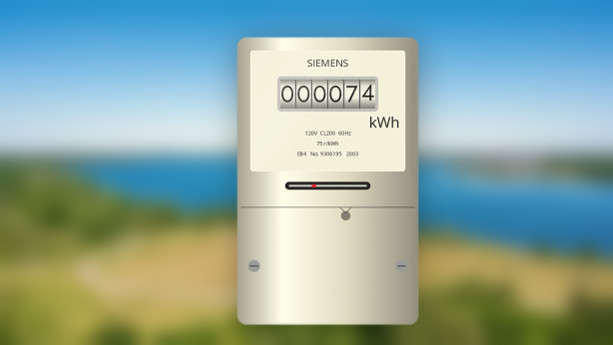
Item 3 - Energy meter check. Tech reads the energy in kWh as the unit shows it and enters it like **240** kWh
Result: **74** kWh
